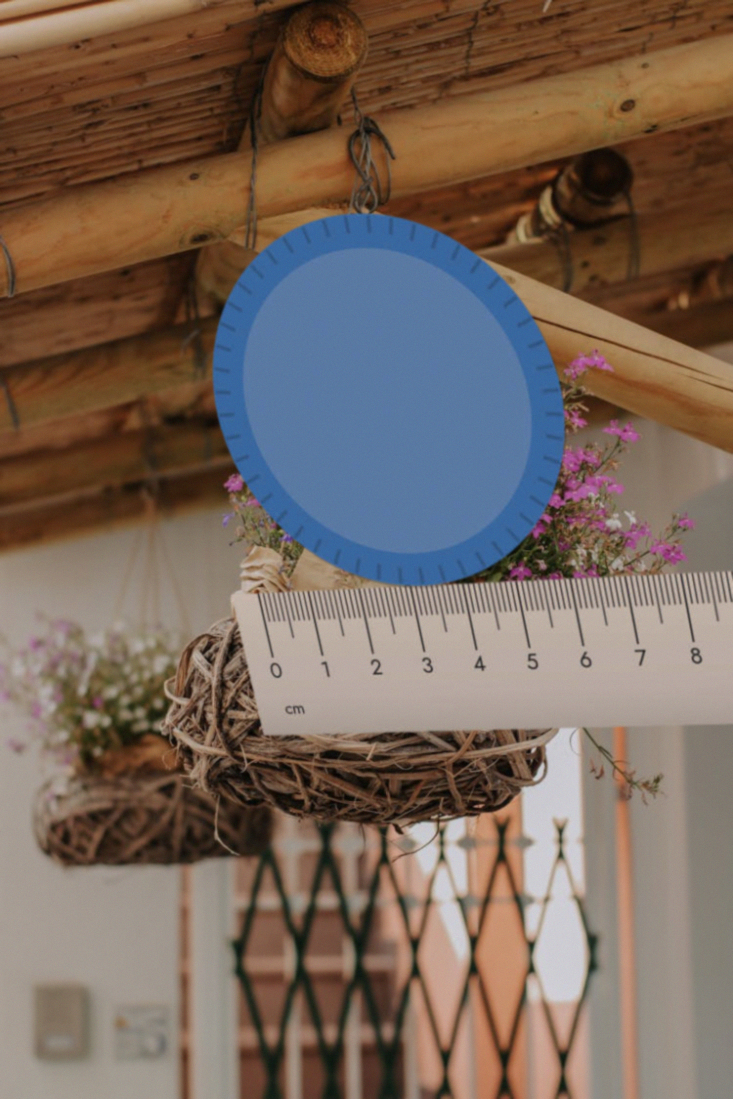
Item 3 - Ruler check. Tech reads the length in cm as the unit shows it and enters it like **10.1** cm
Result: **6.5** cm
